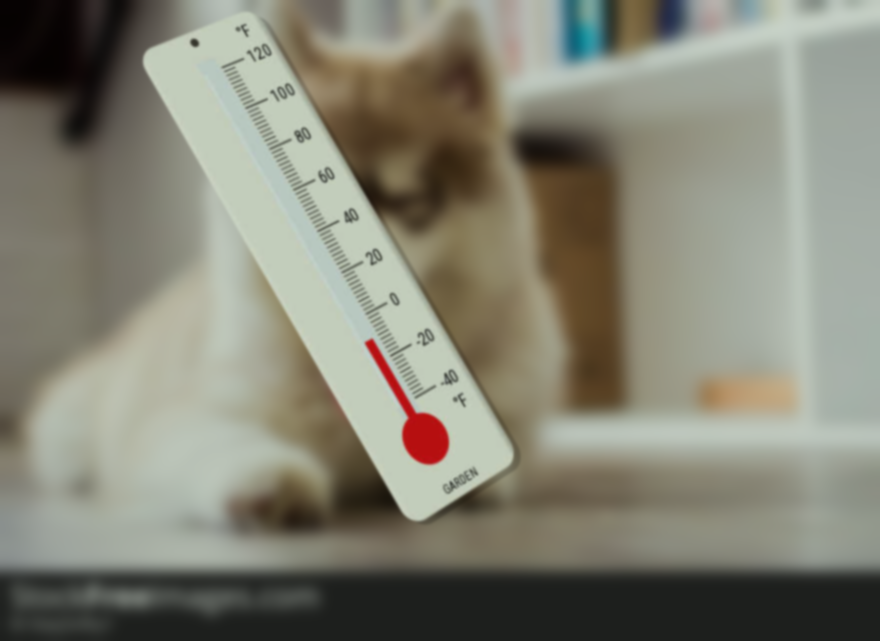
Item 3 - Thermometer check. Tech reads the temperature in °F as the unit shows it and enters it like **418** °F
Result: **-10** °F
